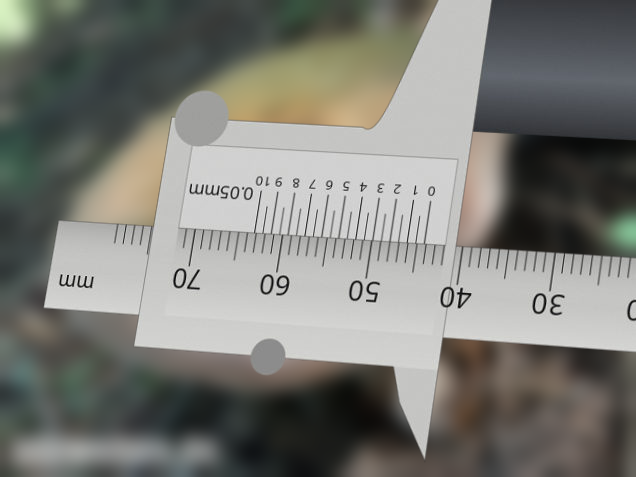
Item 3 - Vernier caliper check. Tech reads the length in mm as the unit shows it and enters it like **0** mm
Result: **44.2** mm
